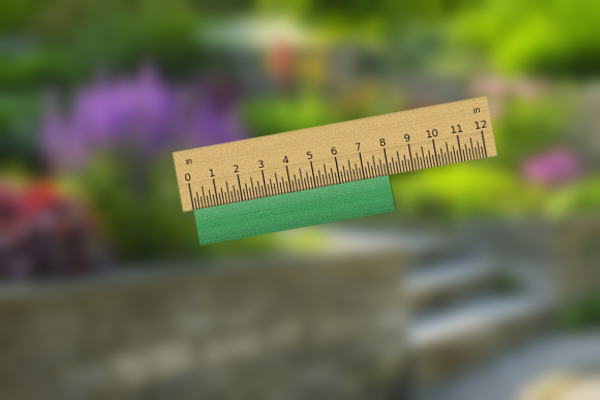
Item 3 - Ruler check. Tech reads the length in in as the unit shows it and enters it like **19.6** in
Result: **8** in
